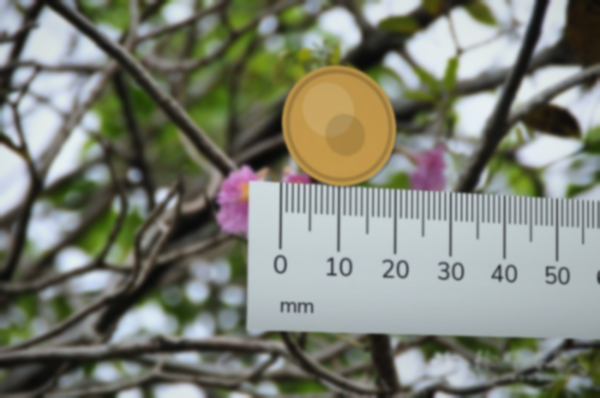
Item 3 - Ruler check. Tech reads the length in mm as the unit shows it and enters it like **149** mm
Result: **20** mm
